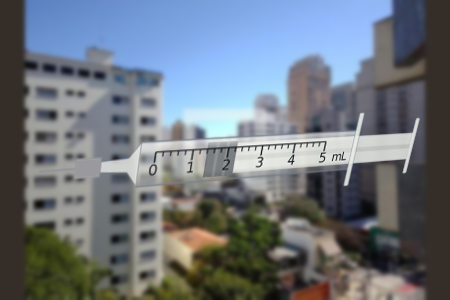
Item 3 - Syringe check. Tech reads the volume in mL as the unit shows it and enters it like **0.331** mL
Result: **1.4** mL
